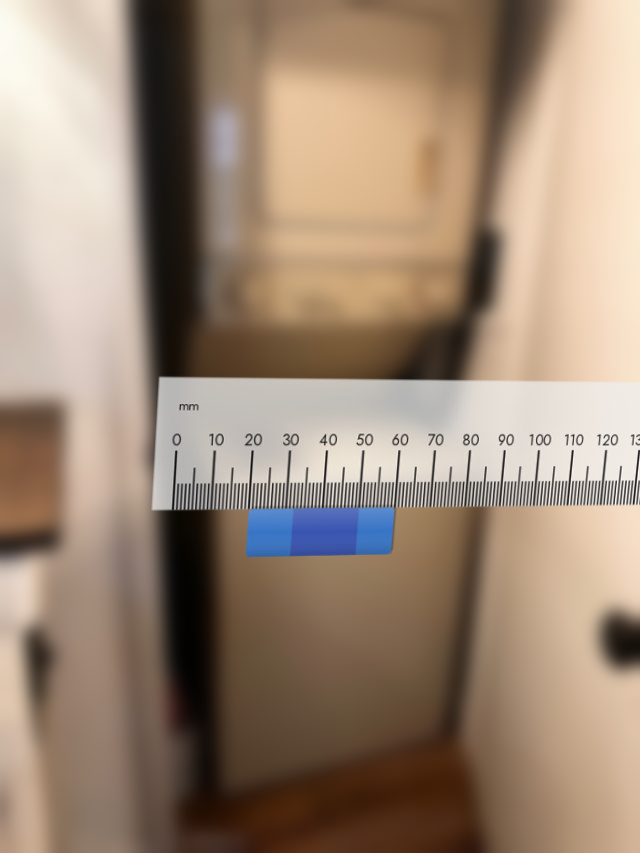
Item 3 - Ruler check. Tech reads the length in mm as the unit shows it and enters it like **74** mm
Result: **40** mm
